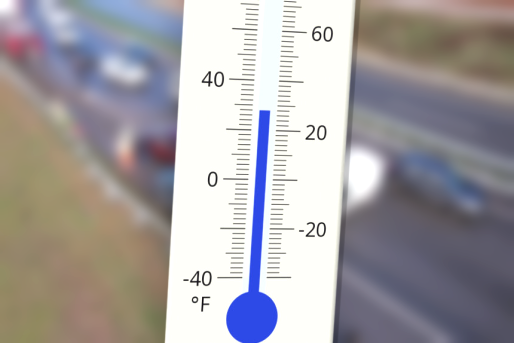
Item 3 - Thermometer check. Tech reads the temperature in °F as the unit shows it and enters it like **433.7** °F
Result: **28** °F
